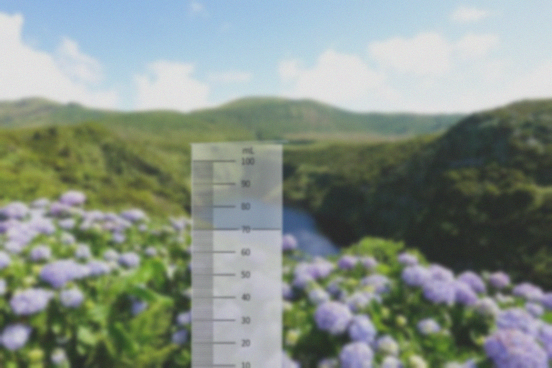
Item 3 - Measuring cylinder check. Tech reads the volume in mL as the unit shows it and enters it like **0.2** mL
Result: **70** mL
